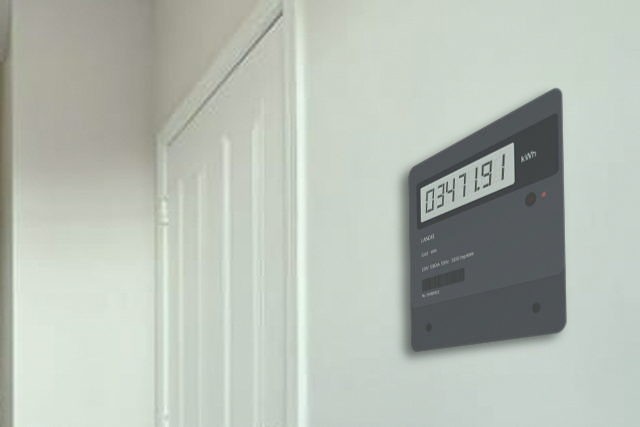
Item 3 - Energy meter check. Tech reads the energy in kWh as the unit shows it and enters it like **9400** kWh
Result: **3471.91** kWh
